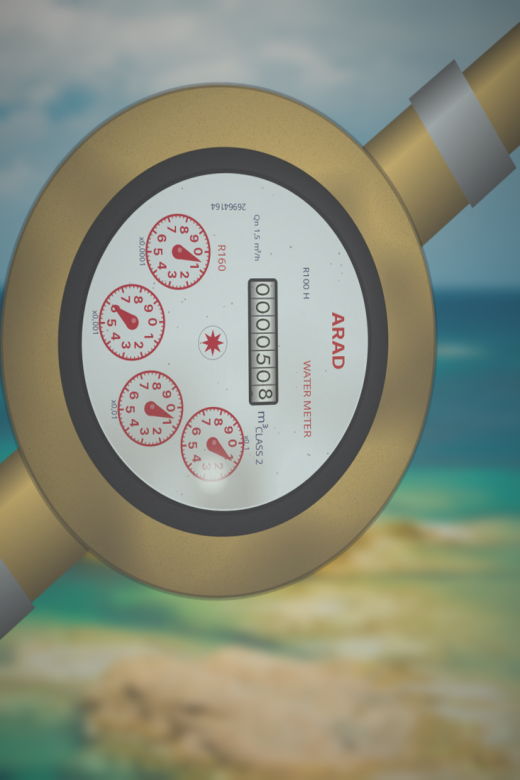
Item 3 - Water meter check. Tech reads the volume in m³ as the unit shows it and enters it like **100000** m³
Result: **508.1060** m³
